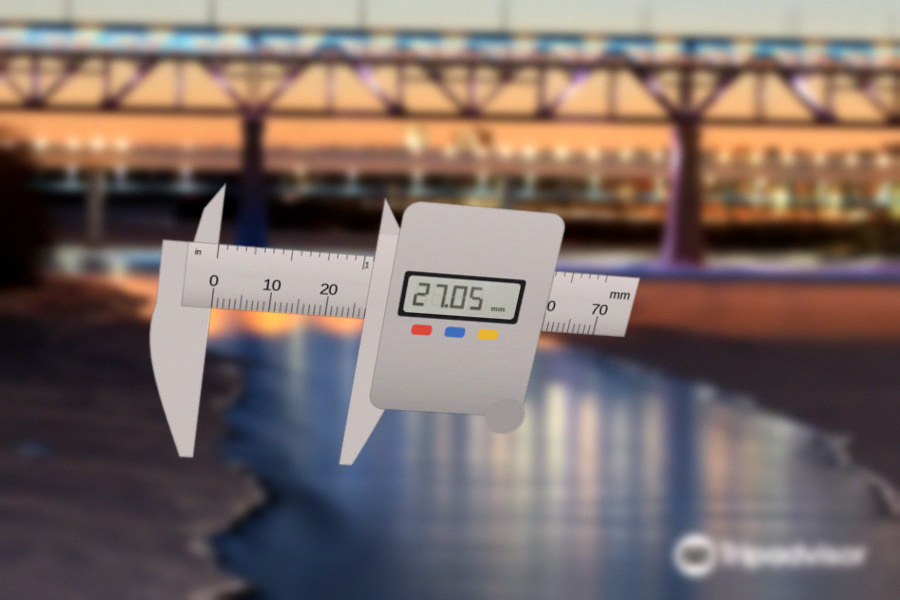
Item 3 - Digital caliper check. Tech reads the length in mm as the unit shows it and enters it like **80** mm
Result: **27.05** mm
